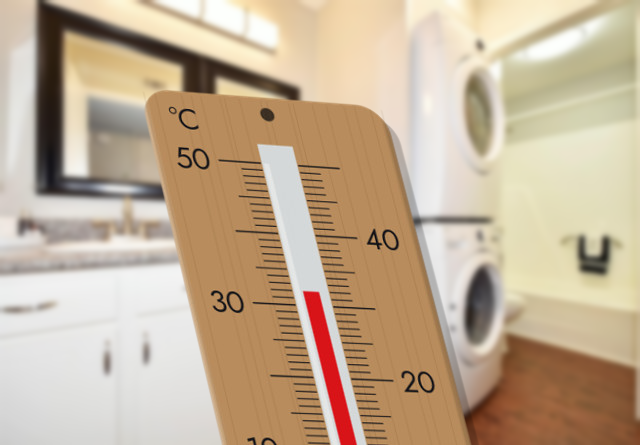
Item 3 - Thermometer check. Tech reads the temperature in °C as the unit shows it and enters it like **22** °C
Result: **32** °C
